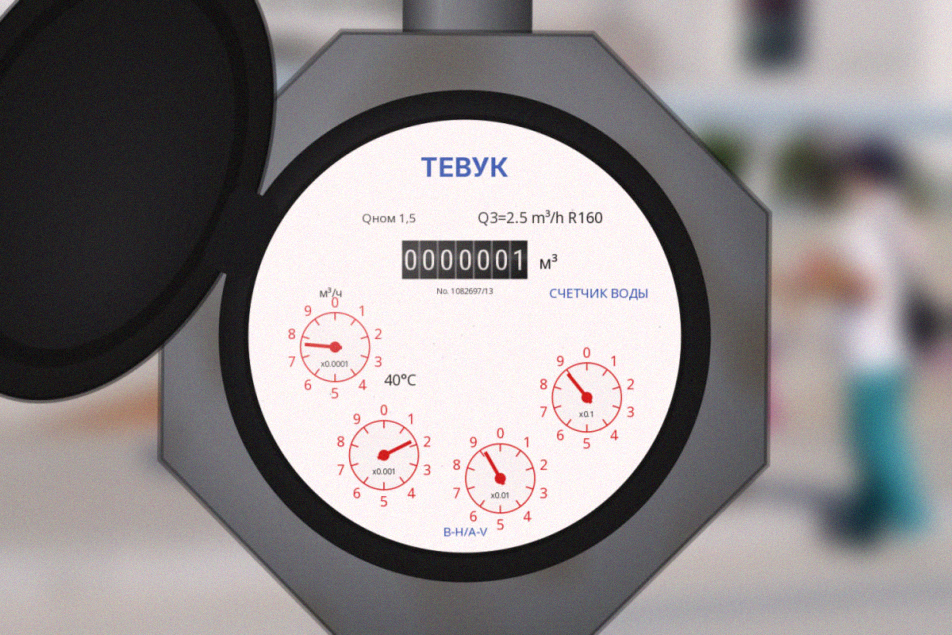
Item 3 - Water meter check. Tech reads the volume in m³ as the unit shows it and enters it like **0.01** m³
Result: **1.8917** m³
